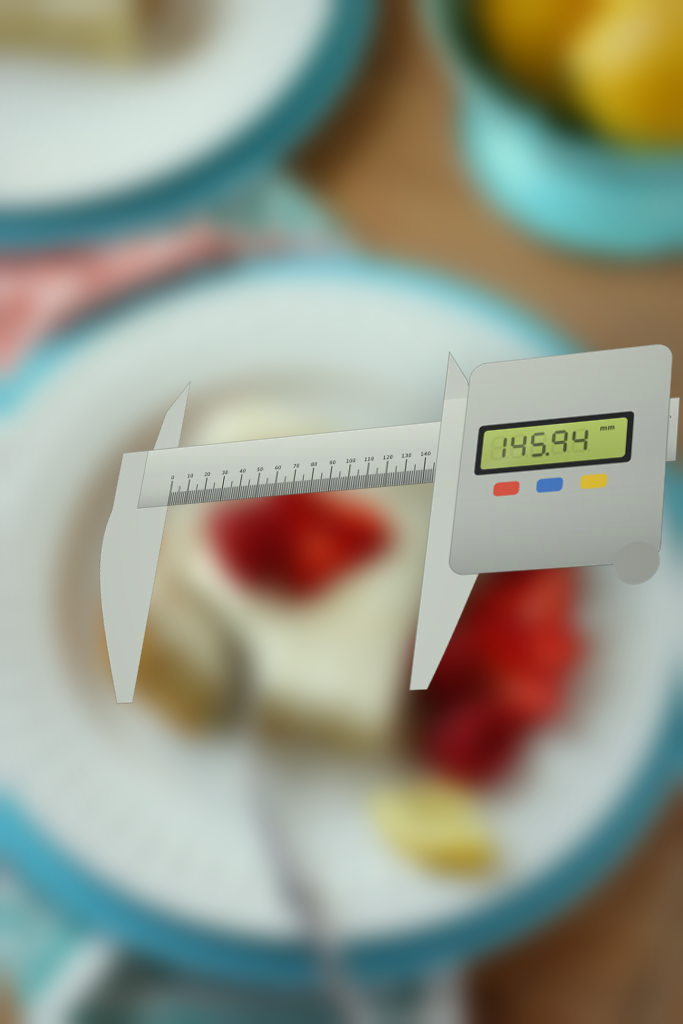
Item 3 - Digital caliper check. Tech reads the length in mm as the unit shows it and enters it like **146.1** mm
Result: **145.94** mm
